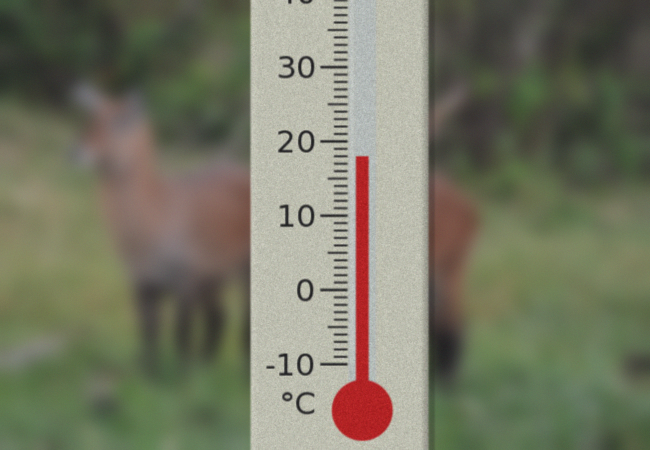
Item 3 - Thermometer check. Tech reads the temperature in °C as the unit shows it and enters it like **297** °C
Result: **18** °C
